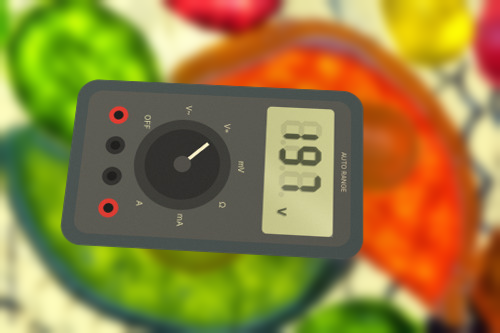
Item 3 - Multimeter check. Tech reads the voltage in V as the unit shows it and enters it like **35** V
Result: **197** V
